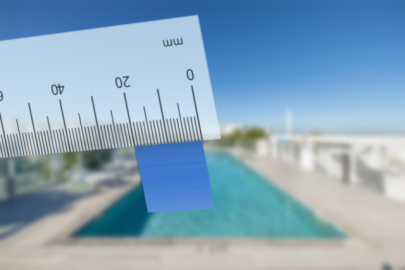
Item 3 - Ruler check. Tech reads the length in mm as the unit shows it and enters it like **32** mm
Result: **20** mm
